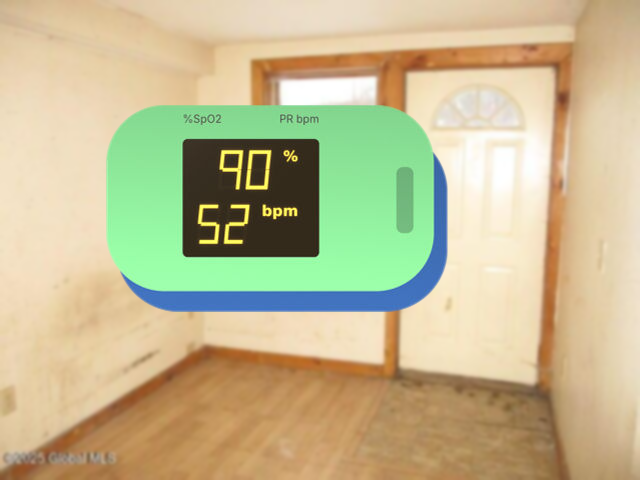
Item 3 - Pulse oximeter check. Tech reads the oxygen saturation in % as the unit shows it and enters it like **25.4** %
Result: **90** %
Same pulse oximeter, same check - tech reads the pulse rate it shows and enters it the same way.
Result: **52** bpm
